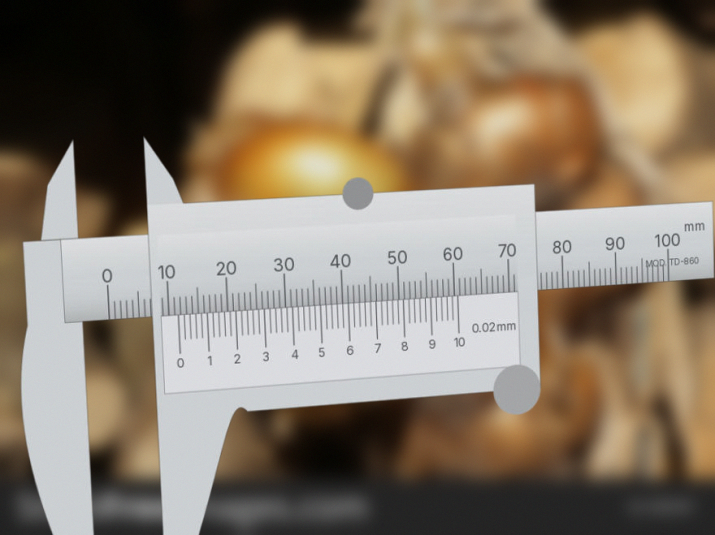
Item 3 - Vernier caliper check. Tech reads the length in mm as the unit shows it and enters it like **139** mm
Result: **11.6** mm
